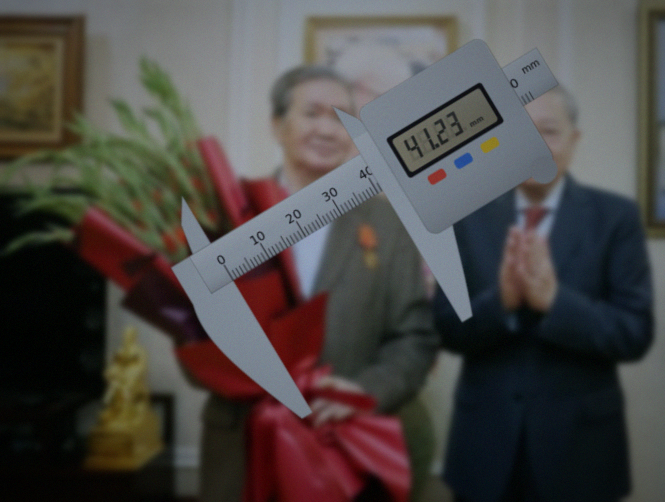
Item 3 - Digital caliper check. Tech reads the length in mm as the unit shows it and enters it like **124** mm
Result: **41.23** mm
